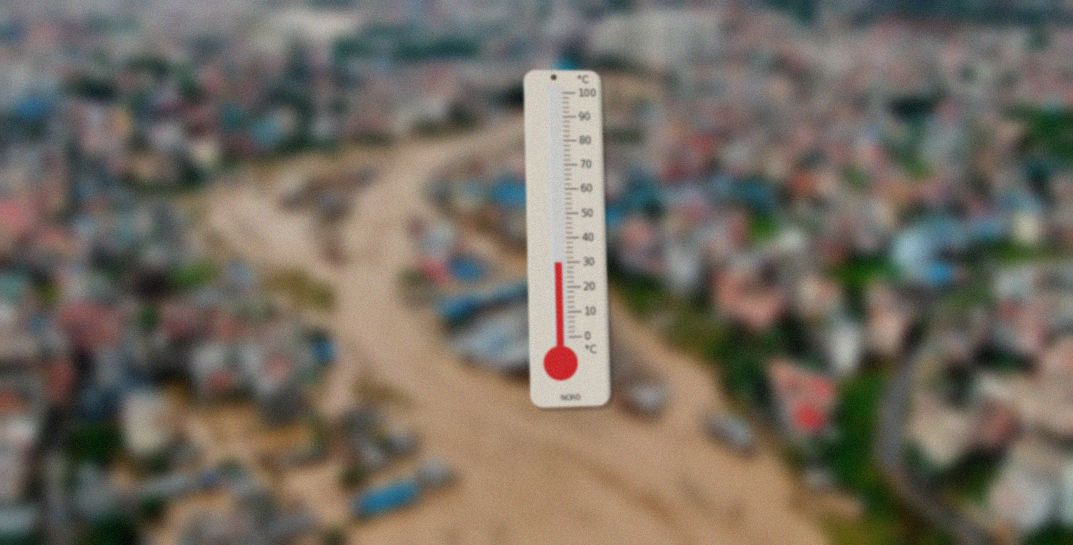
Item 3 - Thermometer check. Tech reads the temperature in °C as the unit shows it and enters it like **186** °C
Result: **30** °C
